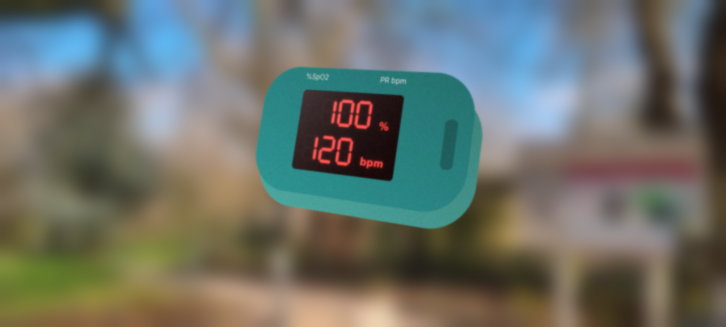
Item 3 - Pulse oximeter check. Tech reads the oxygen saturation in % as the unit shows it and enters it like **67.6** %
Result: **100** %
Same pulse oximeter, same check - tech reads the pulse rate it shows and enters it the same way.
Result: **120** bpm
